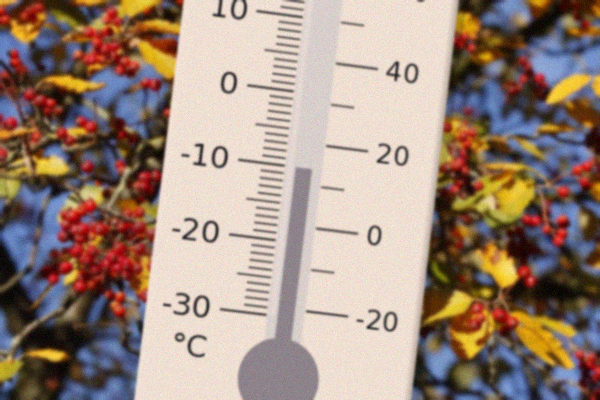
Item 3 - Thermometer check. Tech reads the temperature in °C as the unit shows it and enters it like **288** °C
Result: **-10** °C
